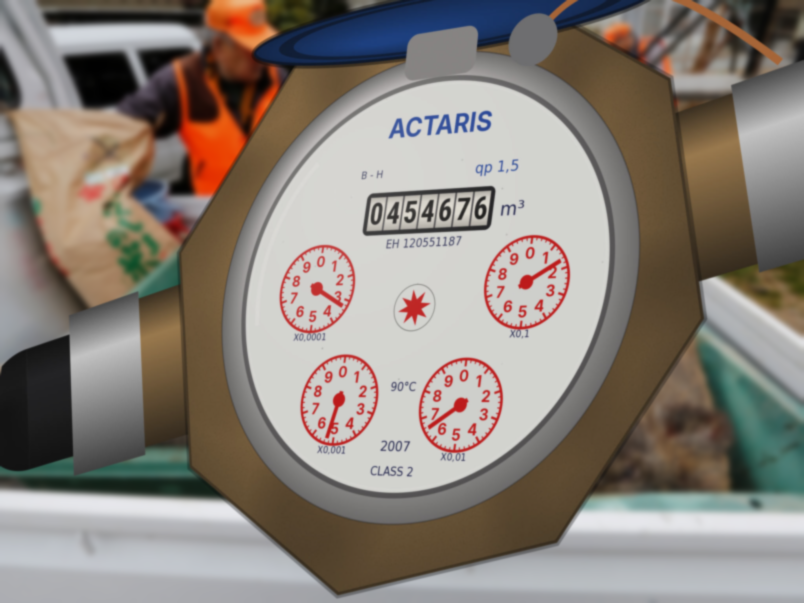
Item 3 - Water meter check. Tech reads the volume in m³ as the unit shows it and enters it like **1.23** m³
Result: **454676.1653** m³
